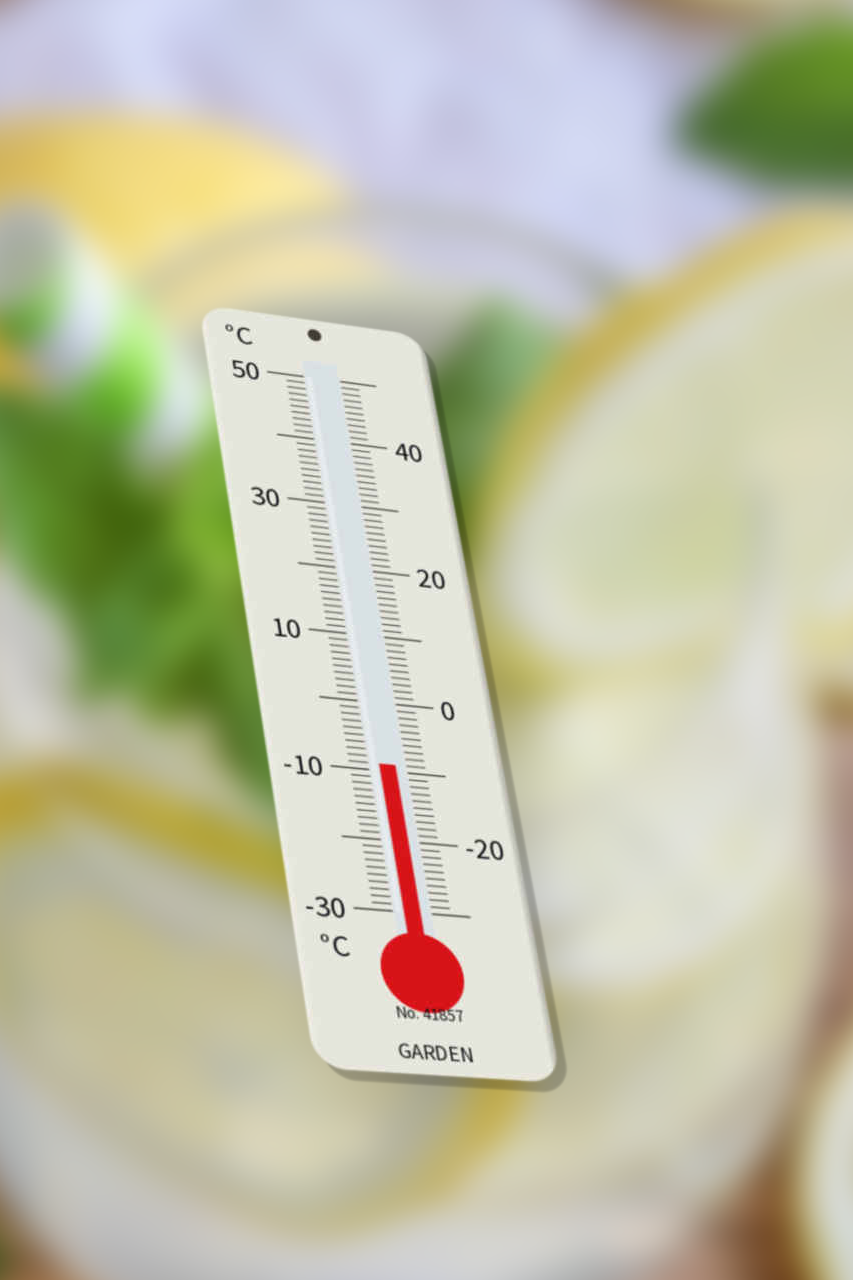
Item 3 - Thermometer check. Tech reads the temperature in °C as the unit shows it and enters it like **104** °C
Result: **-9** °C
